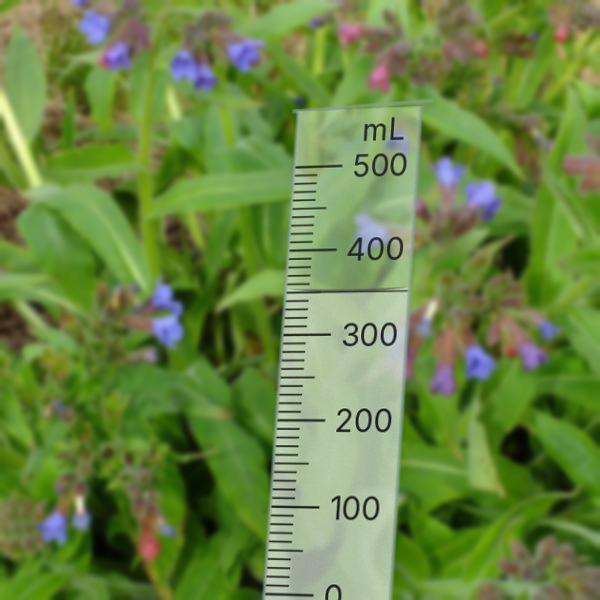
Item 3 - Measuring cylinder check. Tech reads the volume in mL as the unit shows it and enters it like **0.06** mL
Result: **350** mL
